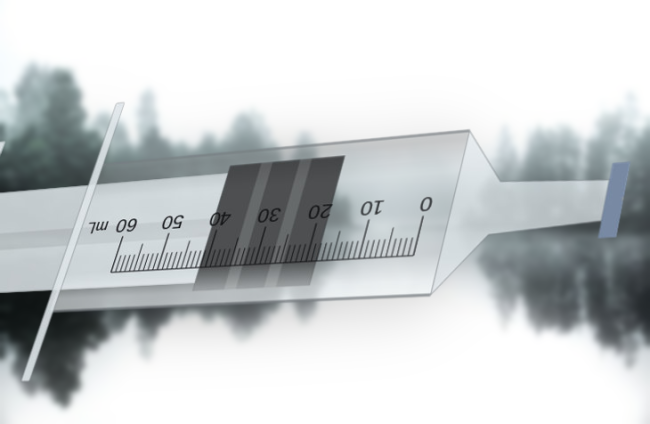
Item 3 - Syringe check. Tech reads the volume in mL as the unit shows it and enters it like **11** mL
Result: **18** mL
